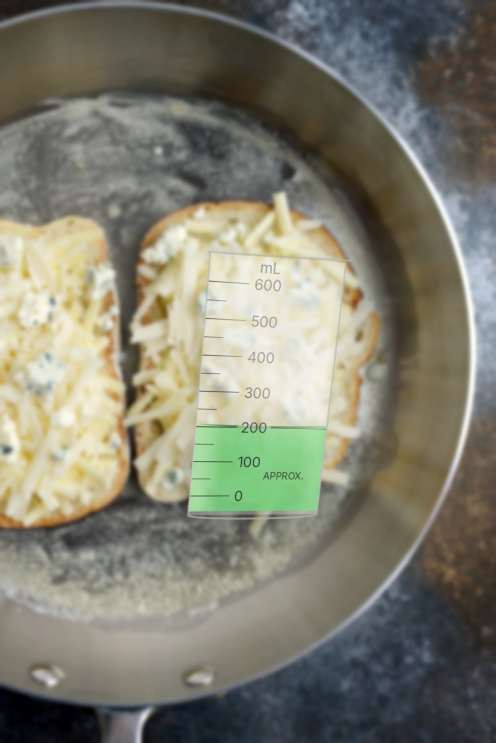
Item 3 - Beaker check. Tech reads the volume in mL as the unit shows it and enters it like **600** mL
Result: **200** mL
